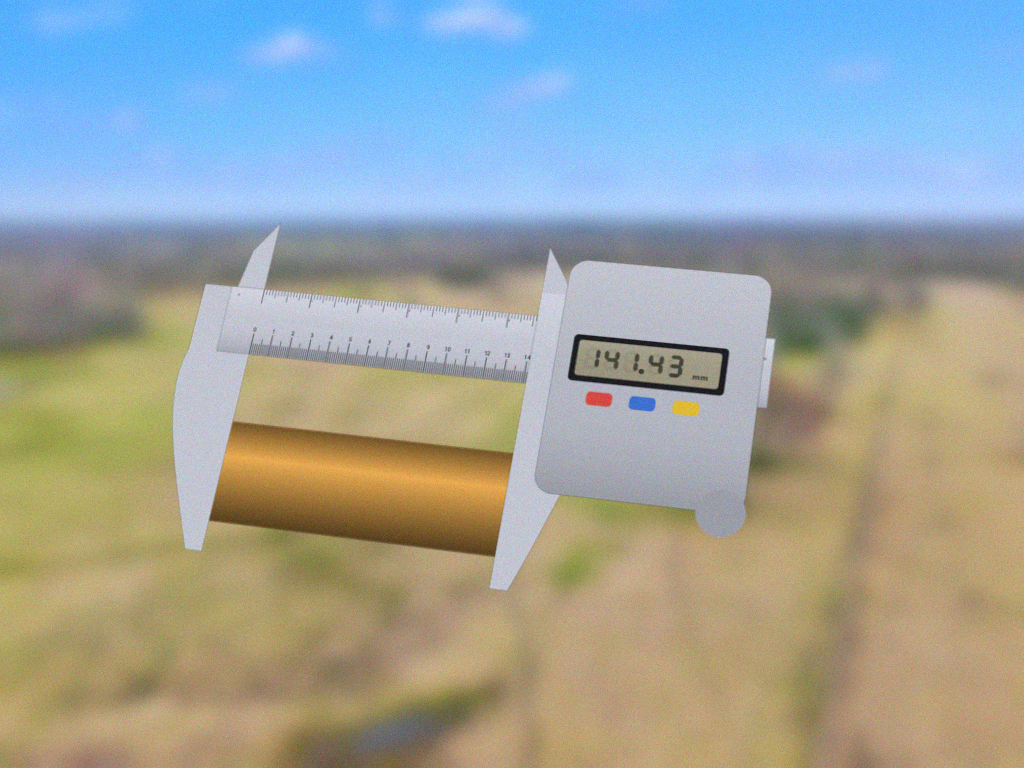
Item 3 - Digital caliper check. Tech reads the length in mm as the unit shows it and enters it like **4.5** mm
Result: **141.43** mm
